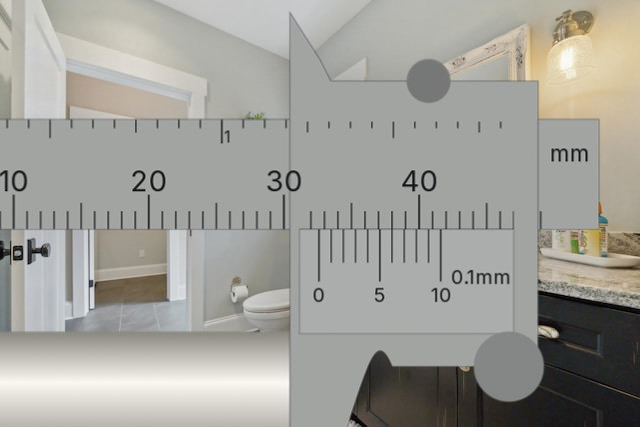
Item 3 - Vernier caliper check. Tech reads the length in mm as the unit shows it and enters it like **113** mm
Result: **32.6** mm
